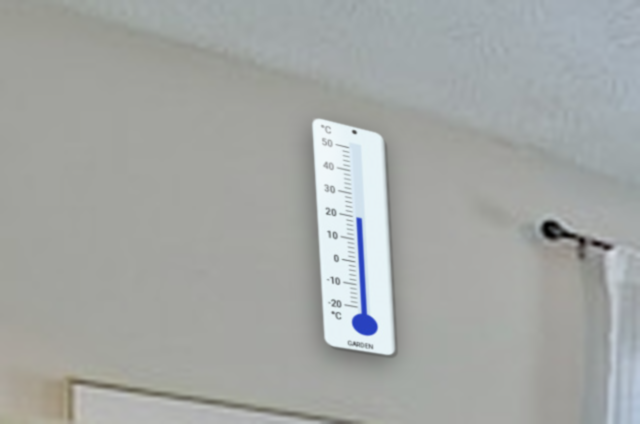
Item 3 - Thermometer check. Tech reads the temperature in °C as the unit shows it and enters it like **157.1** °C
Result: **20** °C
